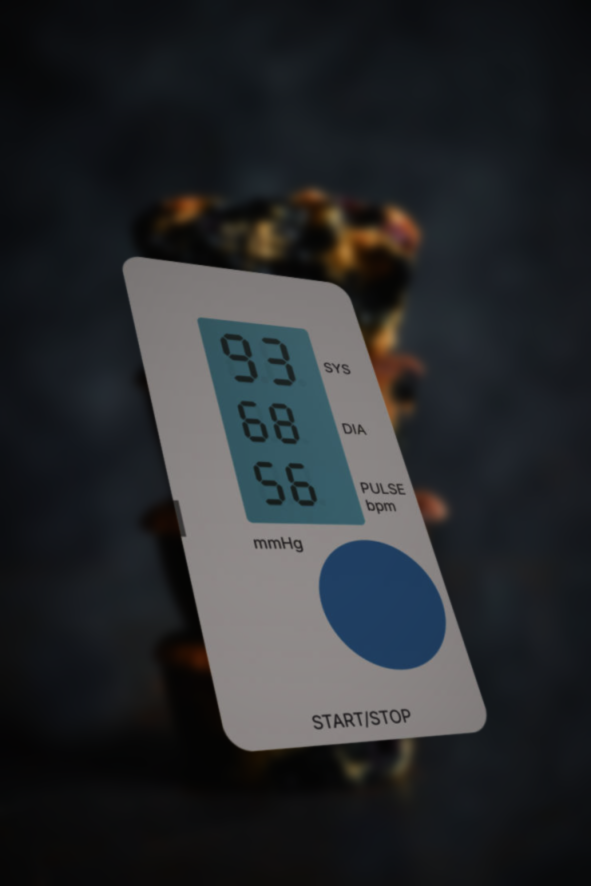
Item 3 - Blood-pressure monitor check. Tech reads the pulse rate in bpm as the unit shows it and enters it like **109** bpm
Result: **56** bpm
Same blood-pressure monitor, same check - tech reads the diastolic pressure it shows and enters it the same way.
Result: **68** mmHg
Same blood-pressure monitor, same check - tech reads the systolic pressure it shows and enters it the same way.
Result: **93** mmHg
